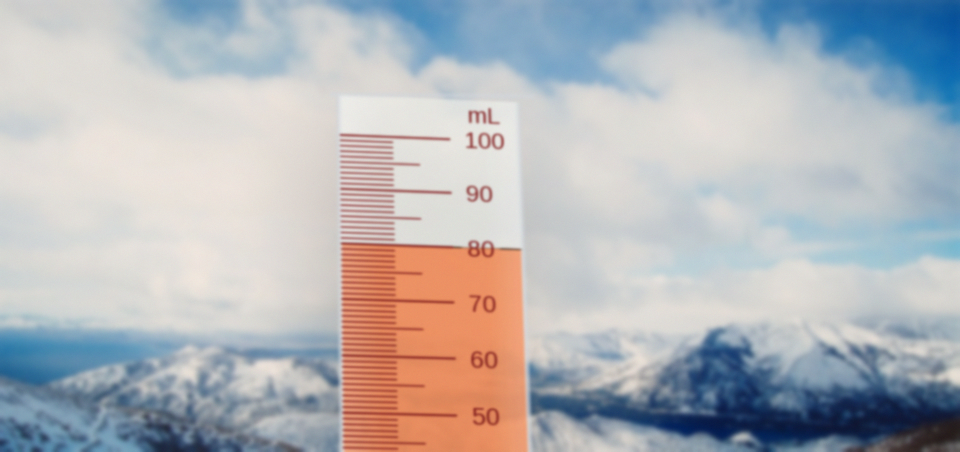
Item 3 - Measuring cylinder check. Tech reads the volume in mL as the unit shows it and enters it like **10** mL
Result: **80** mL
